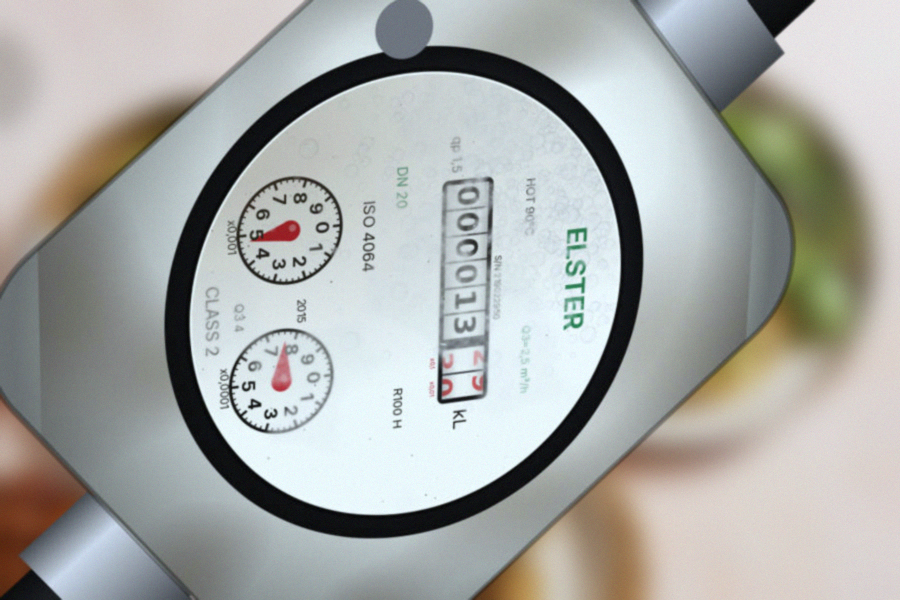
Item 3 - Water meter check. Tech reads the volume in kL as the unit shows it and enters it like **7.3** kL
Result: **13.2947** kL
